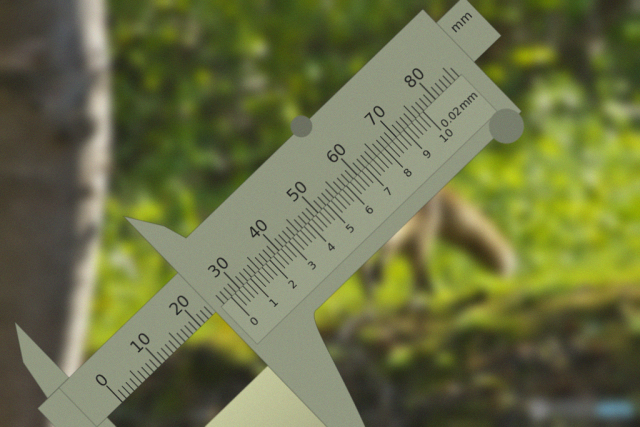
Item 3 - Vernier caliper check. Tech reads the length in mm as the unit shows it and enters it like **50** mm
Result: **27.8** mm
